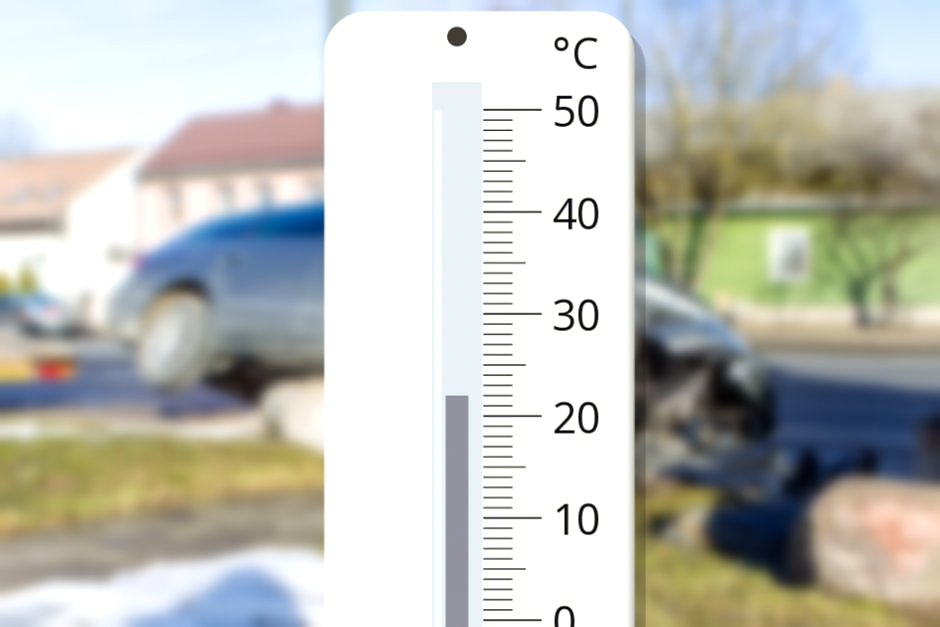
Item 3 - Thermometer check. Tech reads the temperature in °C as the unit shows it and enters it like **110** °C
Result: **22** °C
